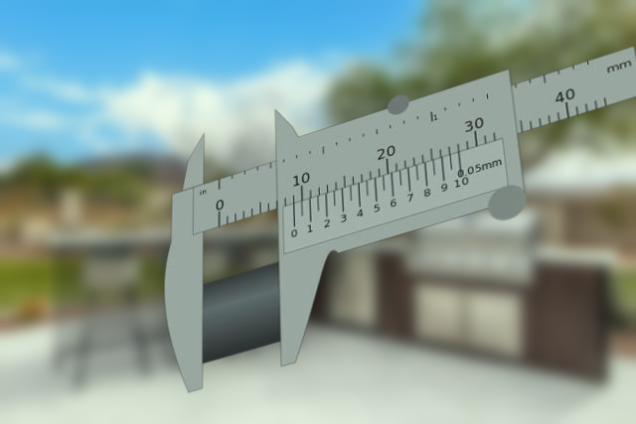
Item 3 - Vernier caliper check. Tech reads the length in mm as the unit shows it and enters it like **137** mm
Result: **9.0** mm
